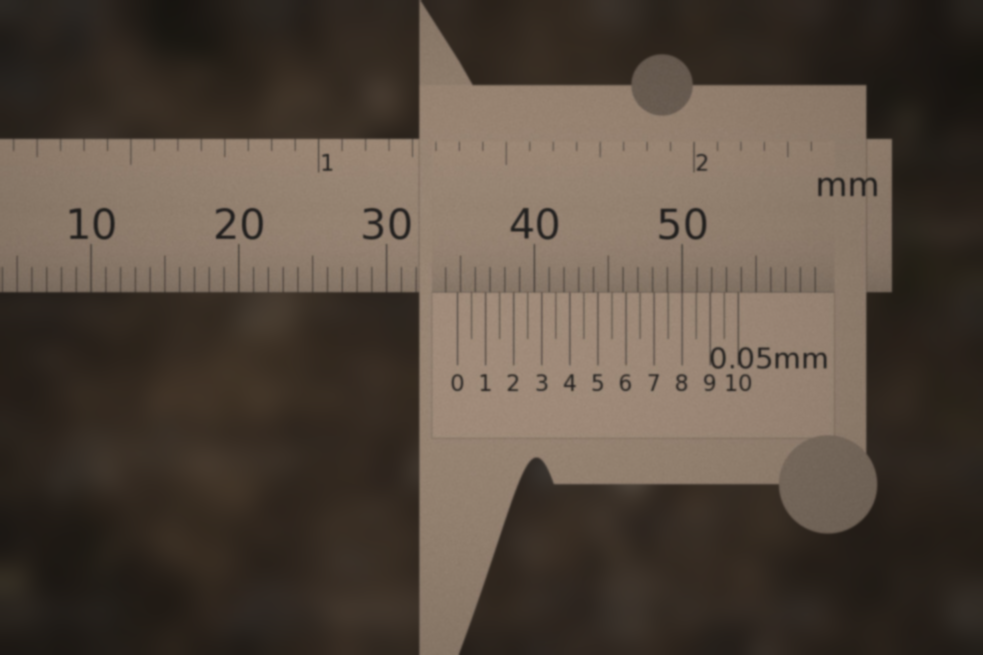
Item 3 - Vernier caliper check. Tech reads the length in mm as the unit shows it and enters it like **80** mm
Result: **34.8** mm
